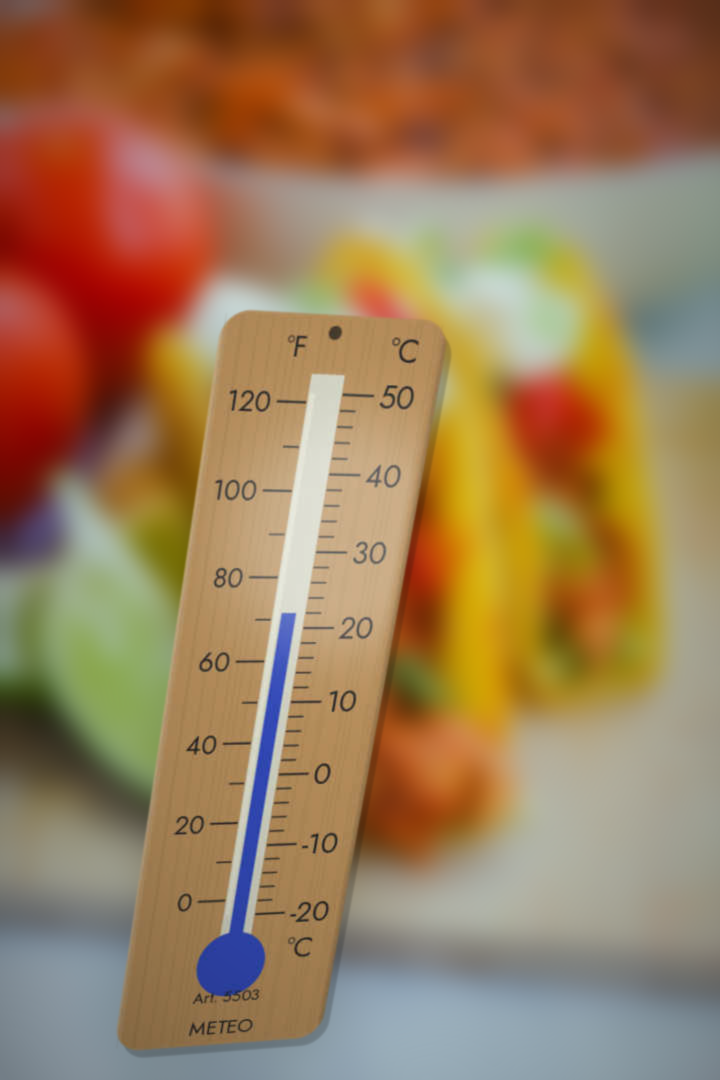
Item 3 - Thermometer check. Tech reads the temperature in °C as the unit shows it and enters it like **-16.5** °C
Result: **22** °C
